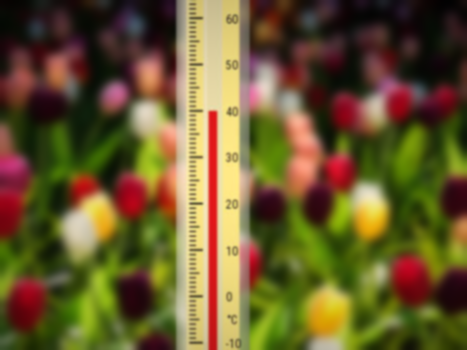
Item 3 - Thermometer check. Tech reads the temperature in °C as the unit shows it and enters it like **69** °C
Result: **40** °C
